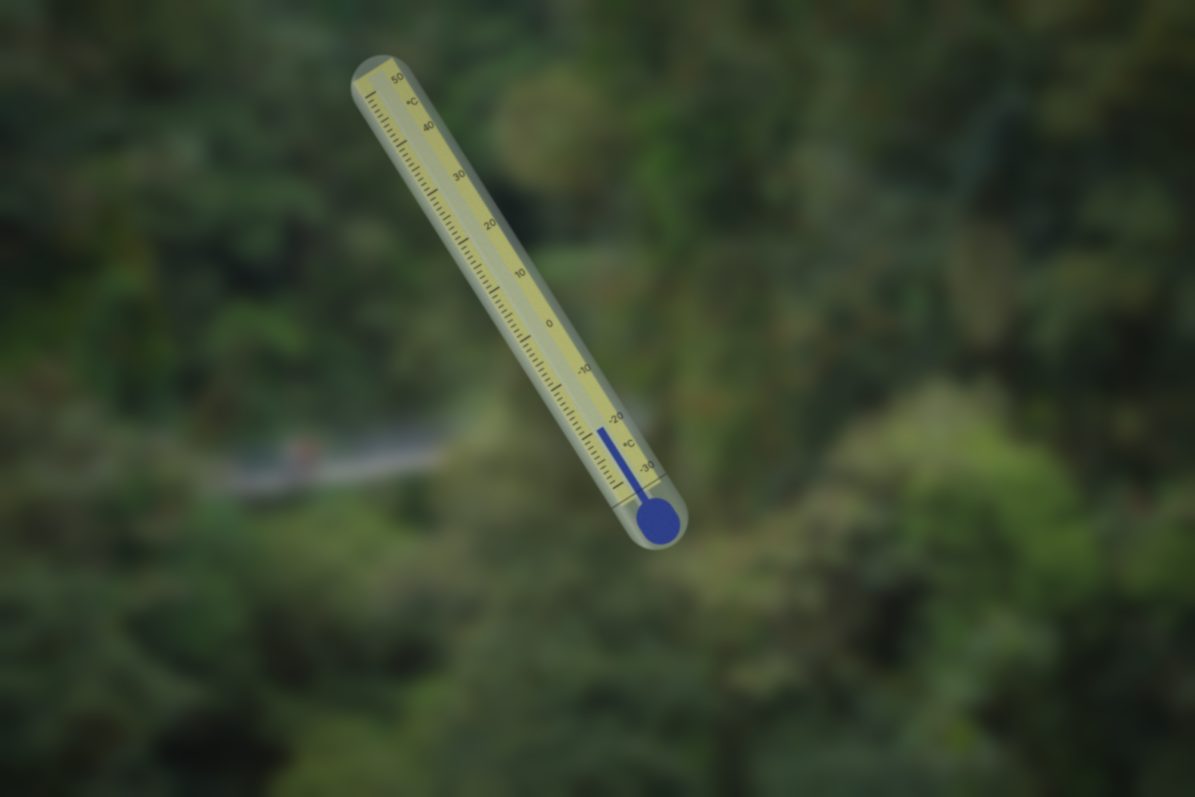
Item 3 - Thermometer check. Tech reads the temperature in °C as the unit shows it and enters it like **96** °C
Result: **-20** °C
